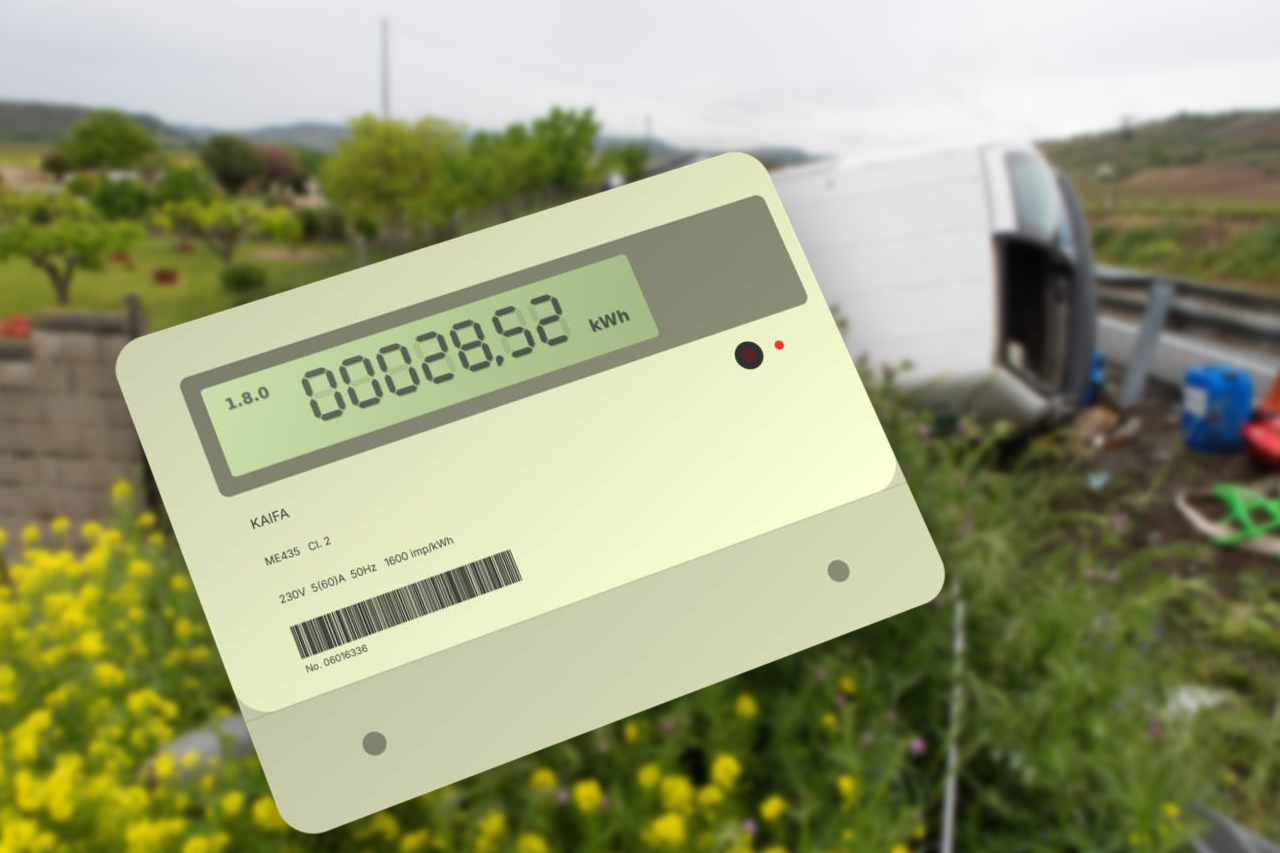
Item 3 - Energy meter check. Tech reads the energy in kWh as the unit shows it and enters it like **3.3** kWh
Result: **28.52** kWh
